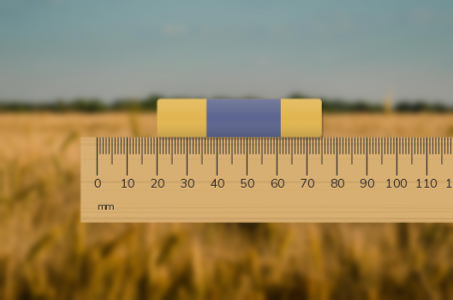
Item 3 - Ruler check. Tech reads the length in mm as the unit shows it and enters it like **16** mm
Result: **55** mm
